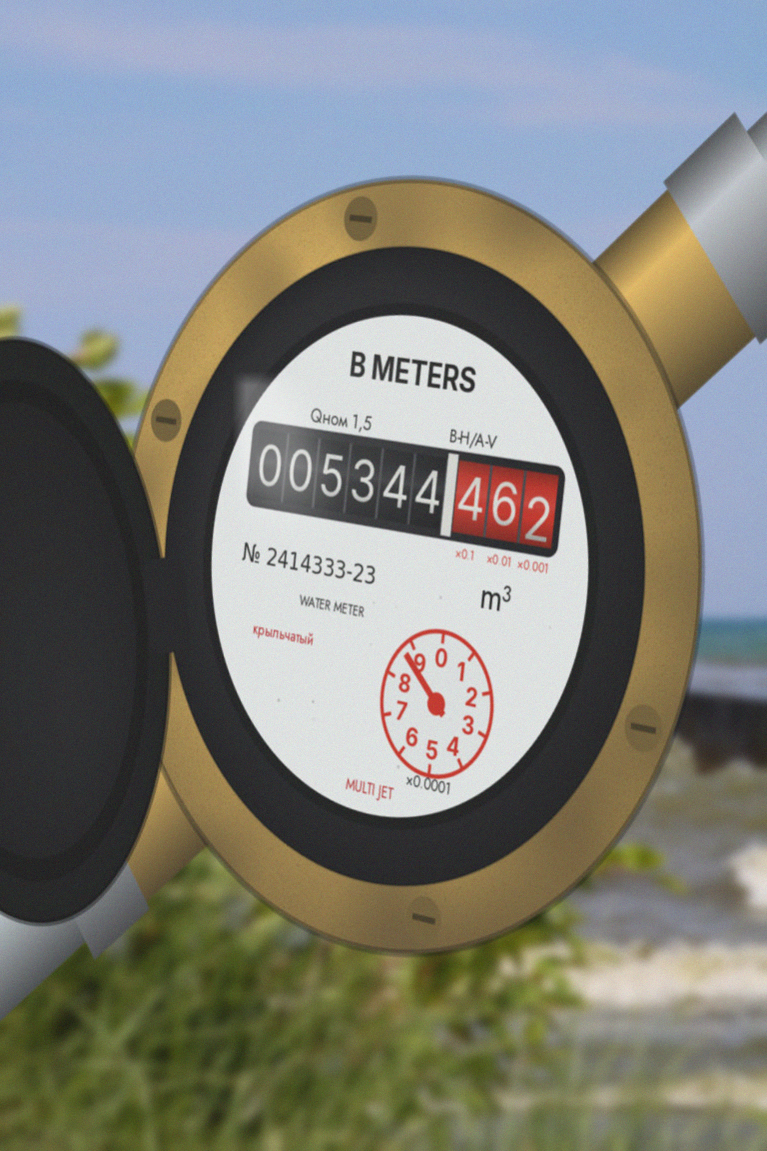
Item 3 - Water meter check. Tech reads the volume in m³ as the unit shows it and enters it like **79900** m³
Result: **5344.4618** m³
